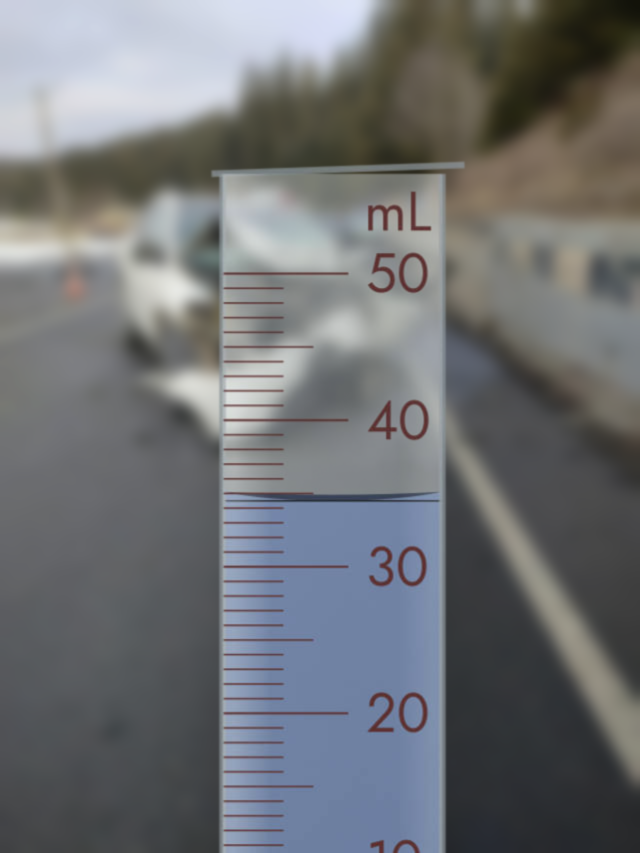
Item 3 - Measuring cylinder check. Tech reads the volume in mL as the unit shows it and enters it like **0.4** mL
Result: **34.5** mL
